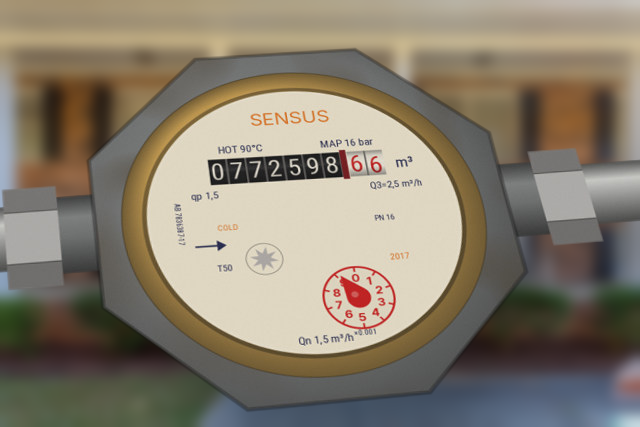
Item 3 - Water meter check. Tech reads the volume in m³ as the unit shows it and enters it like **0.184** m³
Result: **772598.659** m³
